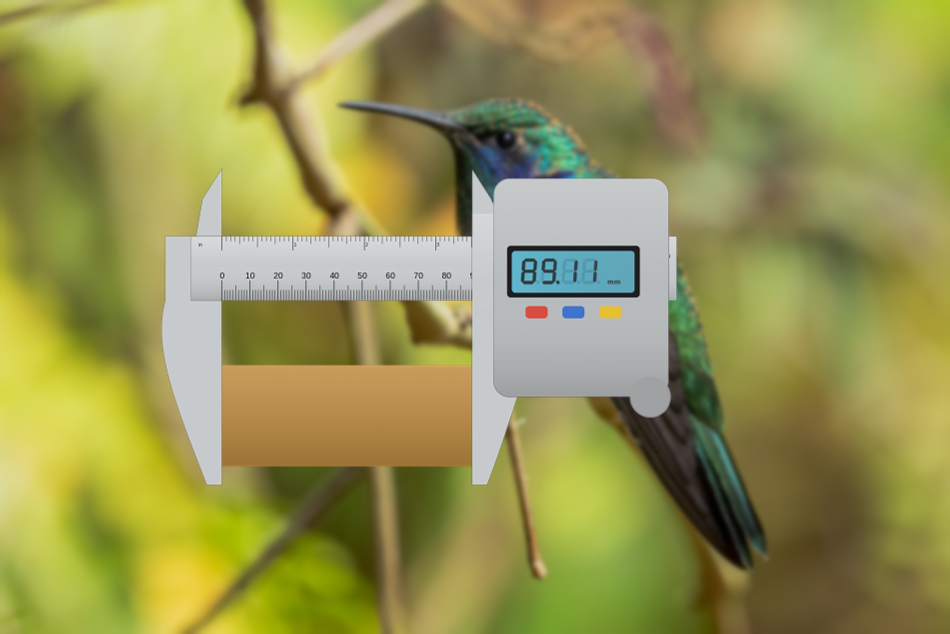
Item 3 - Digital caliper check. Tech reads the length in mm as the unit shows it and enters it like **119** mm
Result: **89.11** mm
